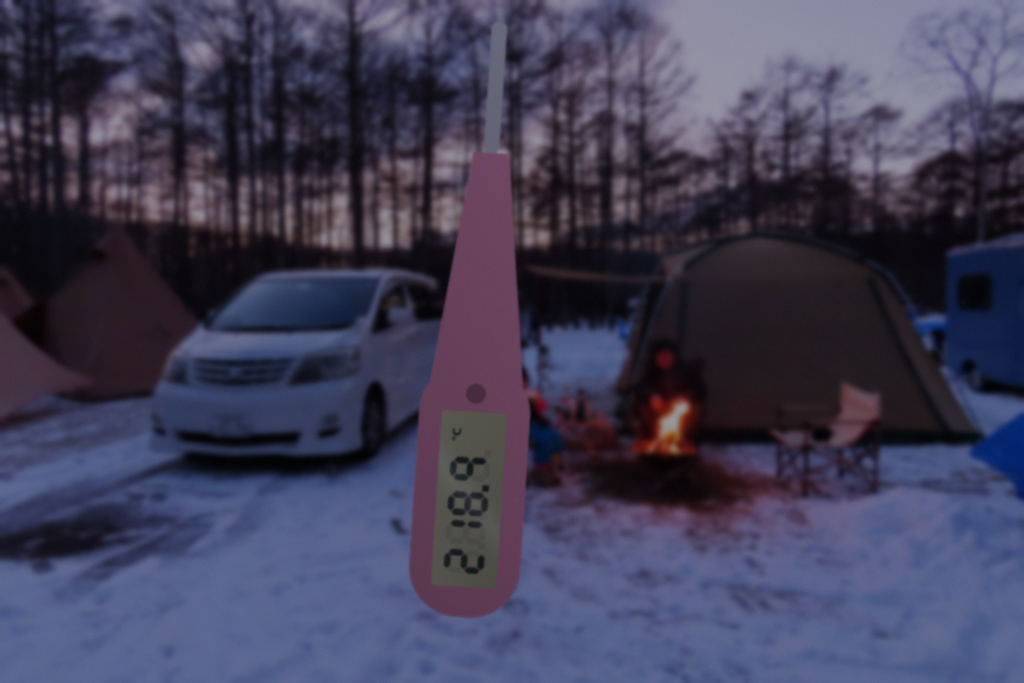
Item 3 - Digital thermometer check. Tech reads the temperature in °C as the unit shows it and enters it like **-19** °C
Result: **218.9** °C
